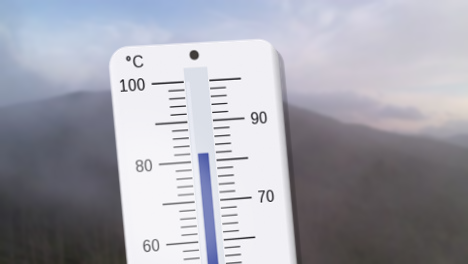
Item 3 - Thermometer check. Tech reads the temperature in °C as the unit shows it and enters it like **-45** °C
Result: **82** °C
